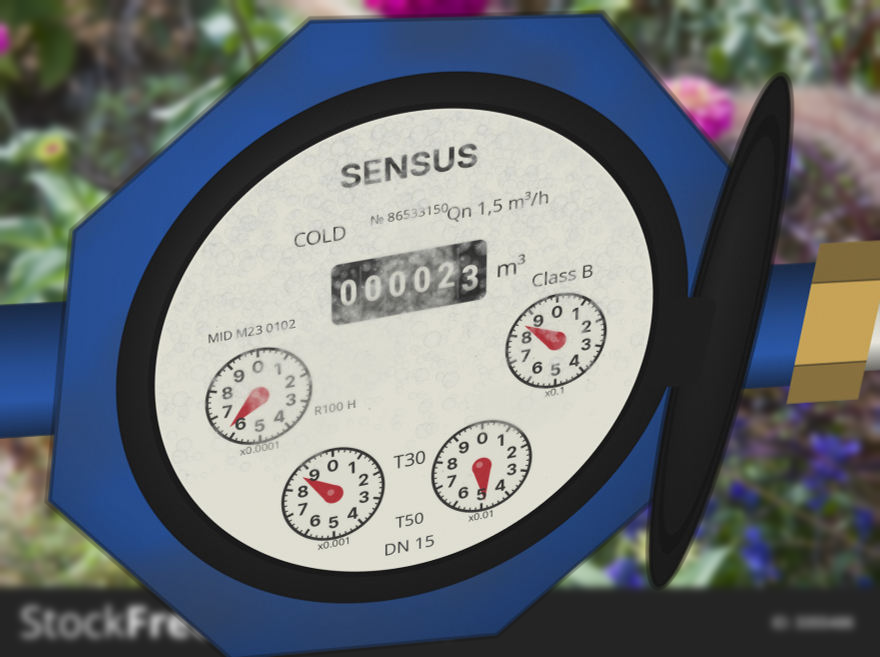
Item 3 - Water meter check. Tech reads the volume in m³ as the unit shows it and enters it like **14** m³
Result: **22.8486** m³
